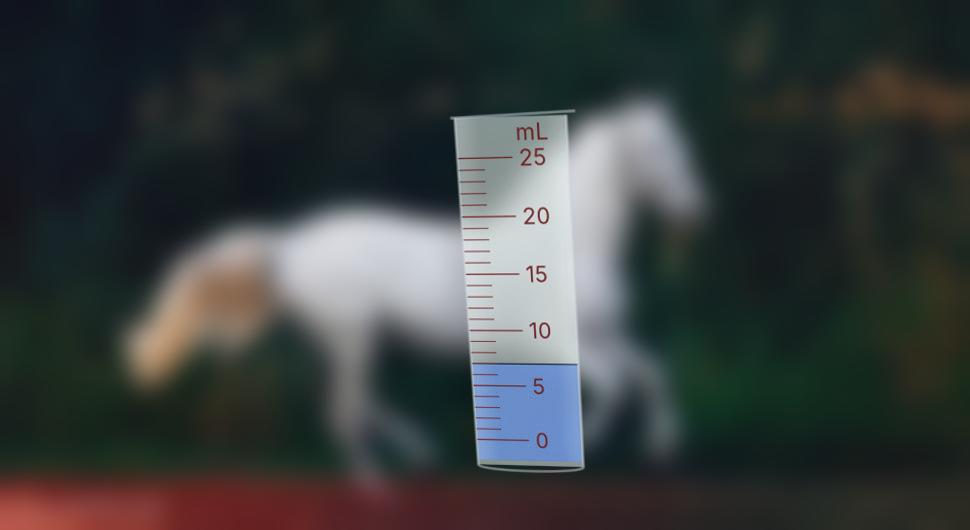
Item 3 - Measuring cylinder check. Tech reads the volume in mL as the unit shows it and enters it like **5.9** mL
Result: **7** mL
